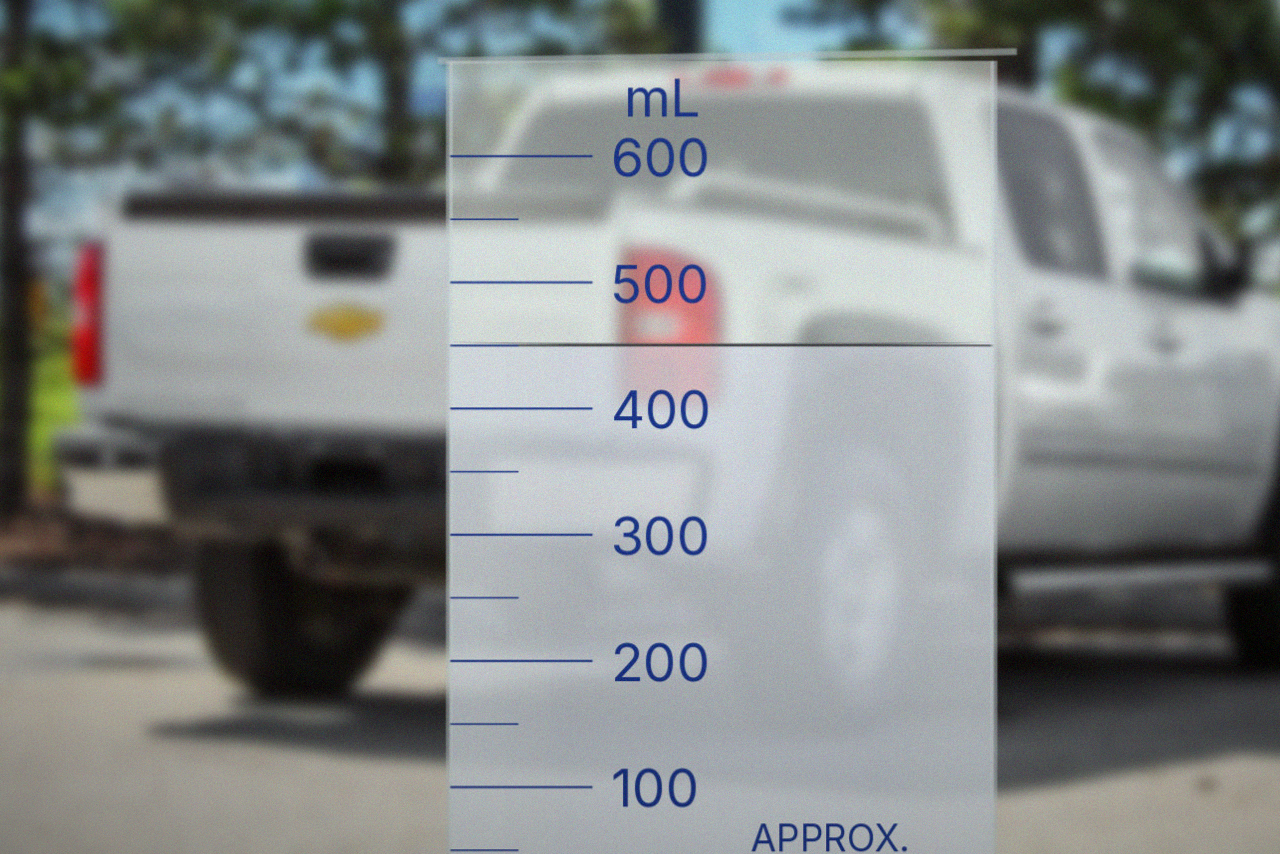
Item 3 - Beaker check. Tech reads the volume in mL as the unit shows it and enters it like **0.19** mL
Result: **450** mL
